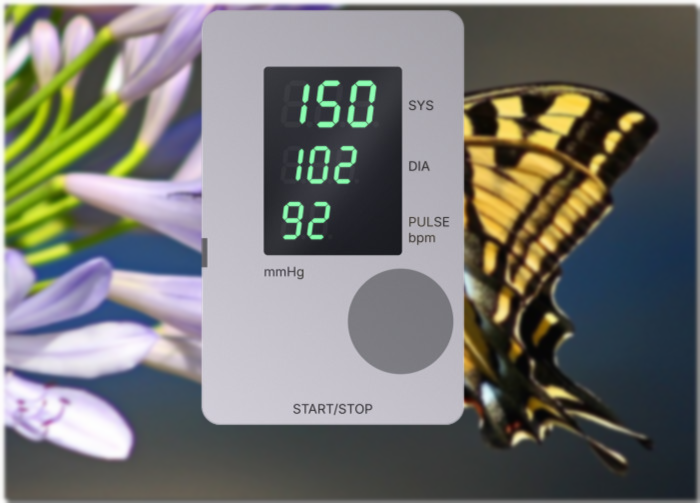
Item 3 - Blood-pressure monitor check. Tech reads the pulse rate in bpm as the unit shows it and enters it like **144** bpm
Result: **92** bpm
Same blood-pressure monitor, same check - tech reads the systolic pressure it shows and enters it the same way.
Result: **150** mmHg
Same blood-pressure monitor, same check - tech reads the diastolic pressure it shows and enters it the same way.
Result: **102** mmHg
